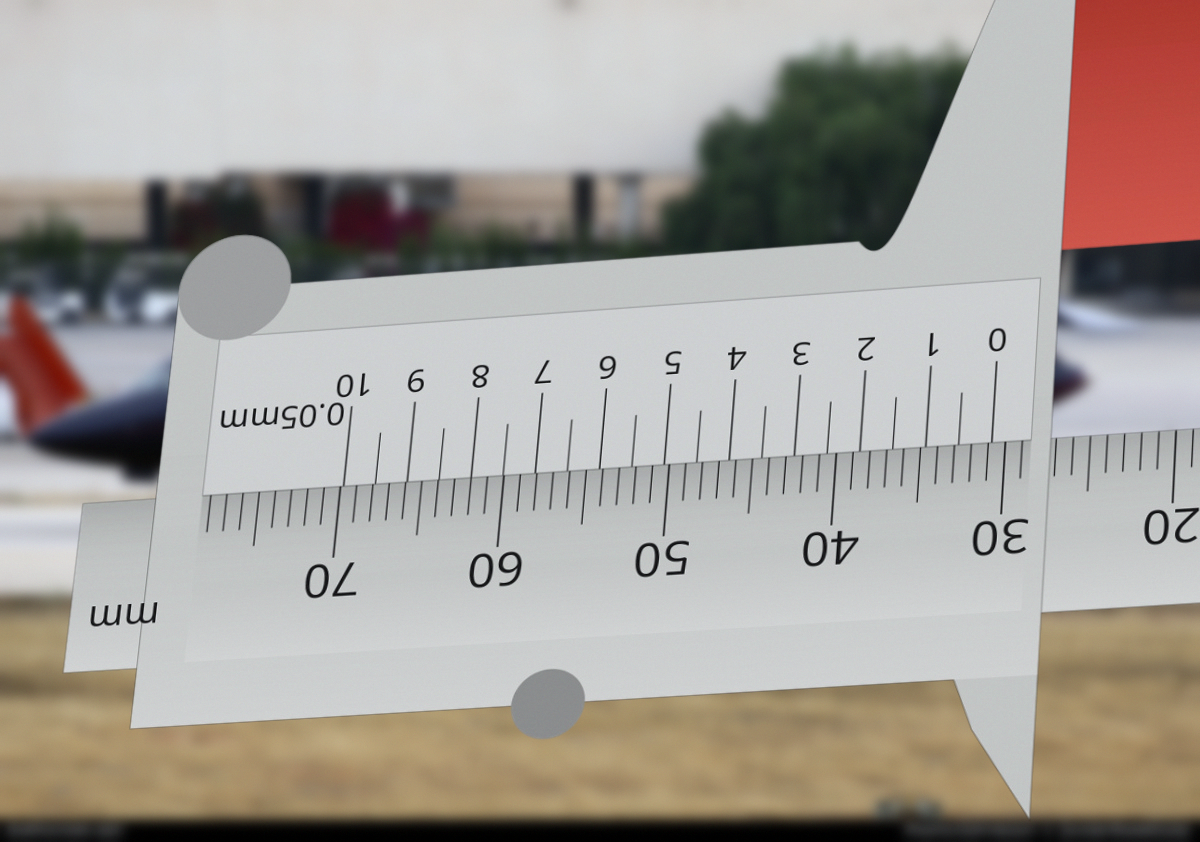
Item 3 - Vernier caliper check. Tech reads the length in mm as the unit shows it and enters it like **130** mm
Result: **30.8** mm
